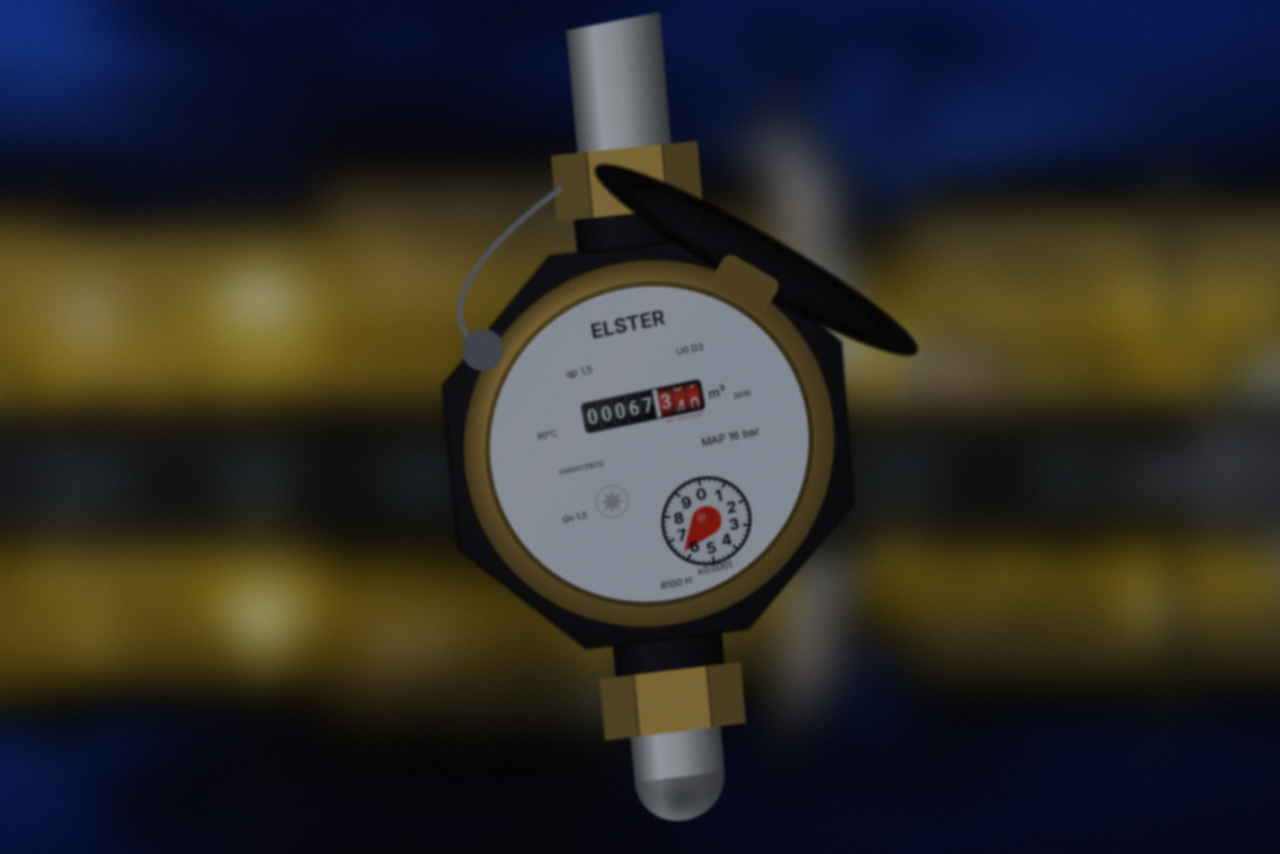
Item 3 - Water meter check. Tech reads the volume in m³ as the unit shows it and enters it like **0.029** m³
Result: **67.3396** m³
